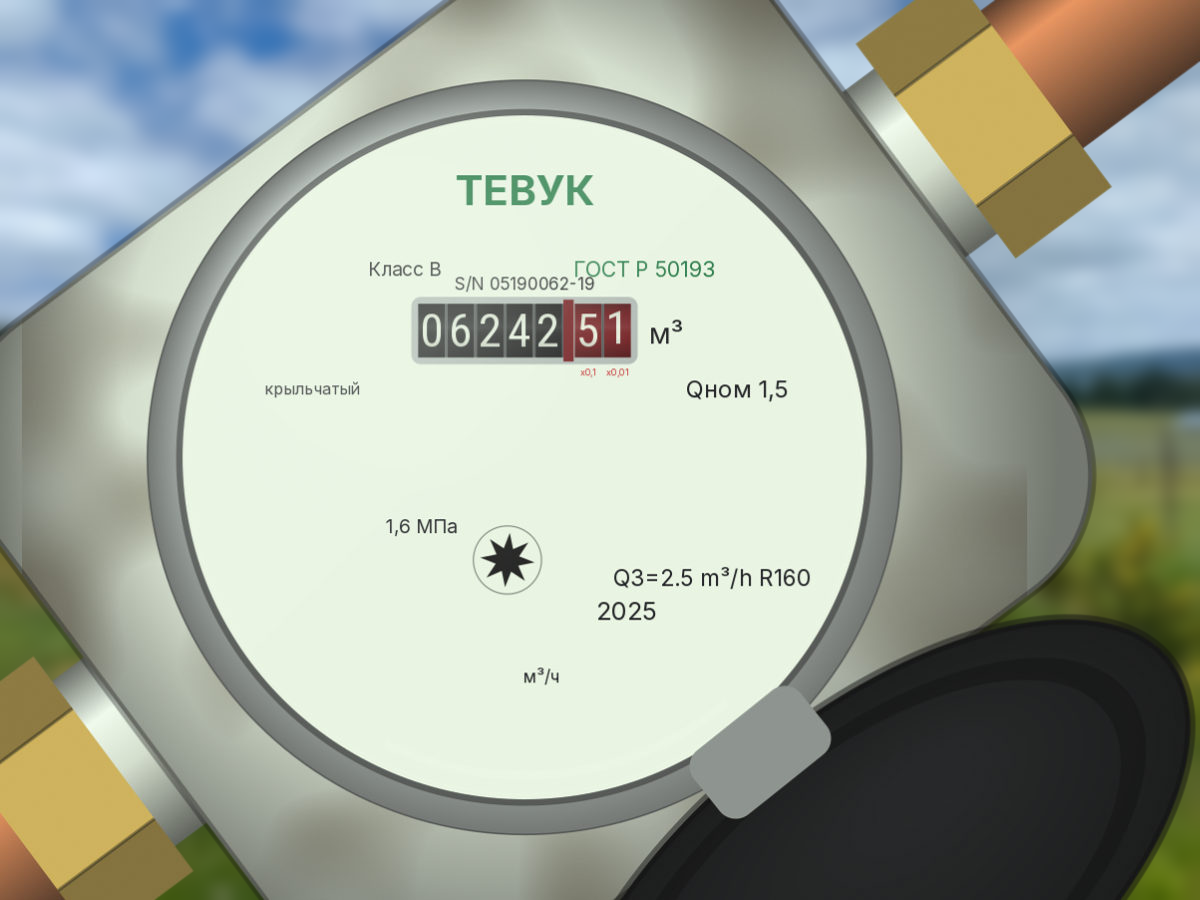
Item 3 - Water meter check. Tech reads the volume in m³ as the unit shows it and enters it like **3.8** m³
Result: **6242.51** m³
